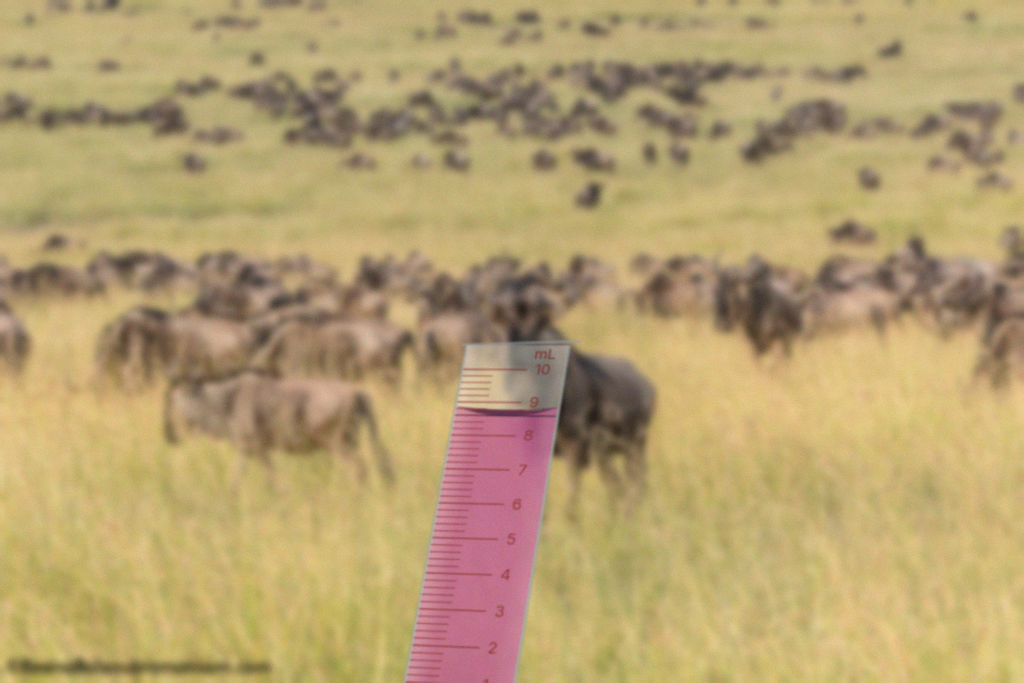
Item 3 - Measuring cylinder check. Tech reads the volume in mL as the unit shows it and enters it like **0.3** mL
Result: **8.6** mL
